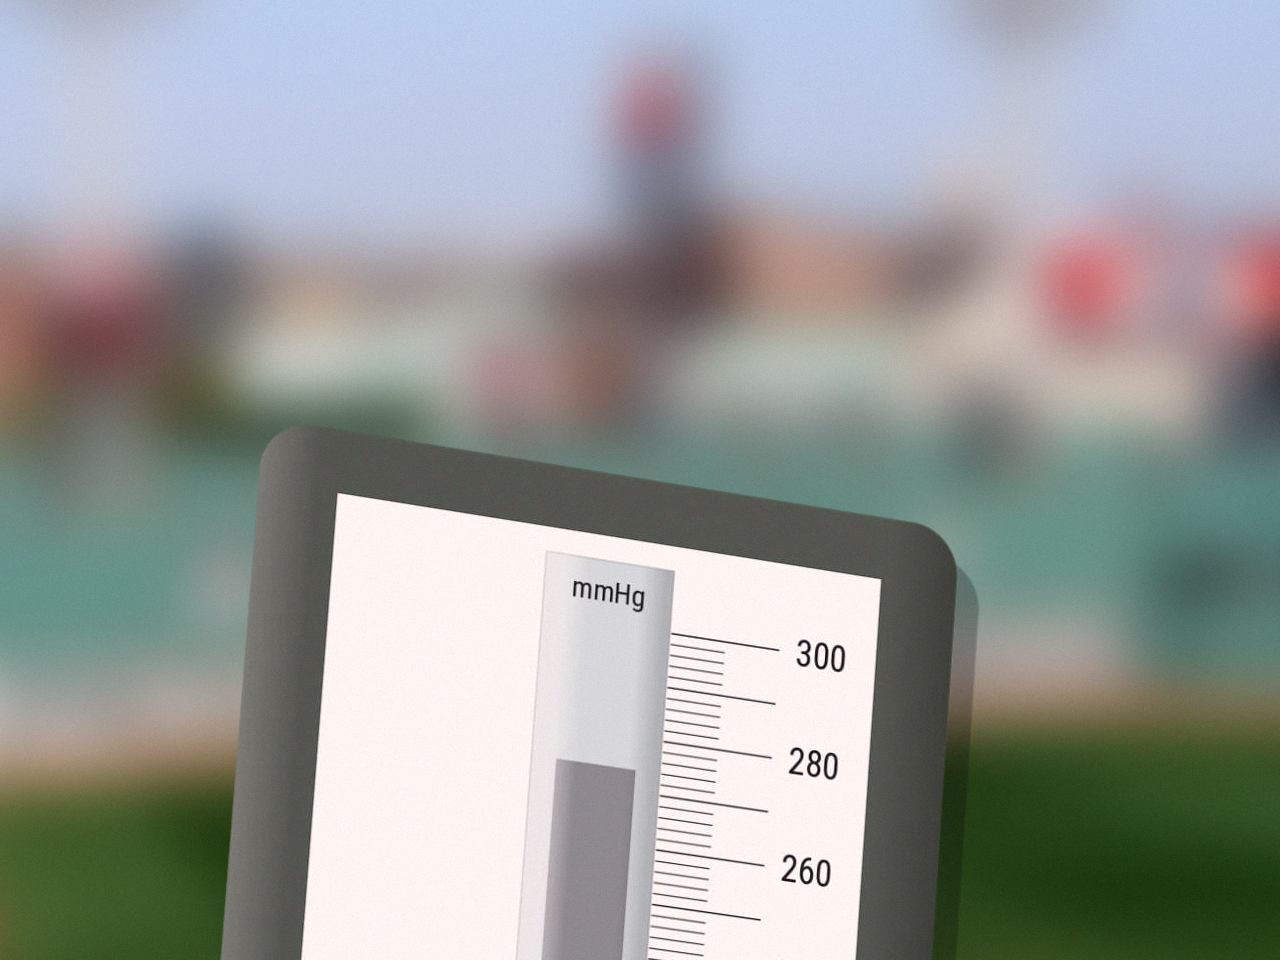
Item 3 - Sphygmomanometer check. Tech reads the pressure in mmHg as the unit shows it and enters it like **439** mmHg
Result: **274** mmHg
